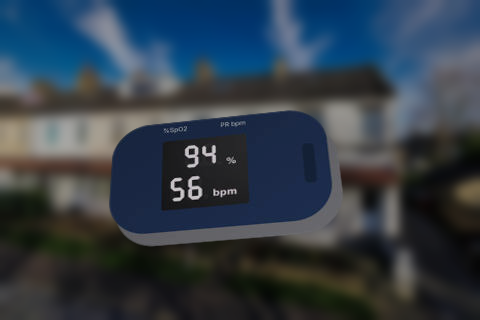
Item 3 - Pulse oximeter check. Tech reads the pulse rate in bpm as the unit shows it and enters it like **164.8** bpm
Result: **56** bpm
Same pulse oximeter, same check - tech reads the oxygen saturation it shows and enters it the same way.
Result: **94** %
